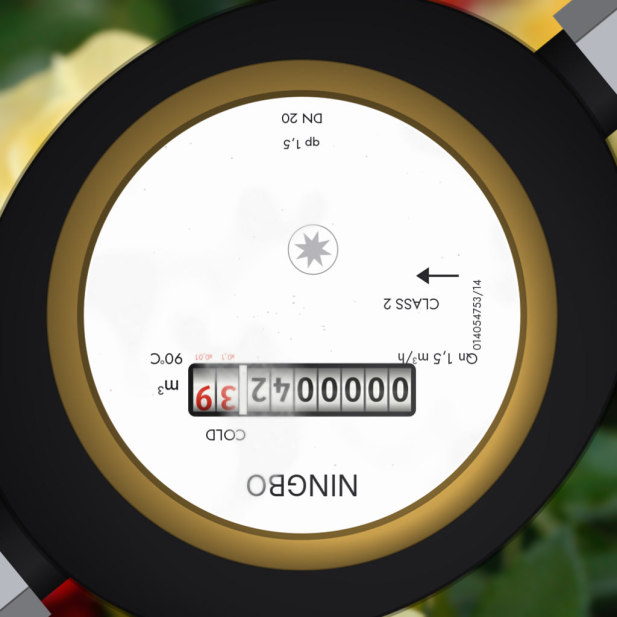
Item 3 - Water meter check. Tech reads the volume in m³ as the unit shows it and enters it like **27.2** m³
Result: **42.39** m³
